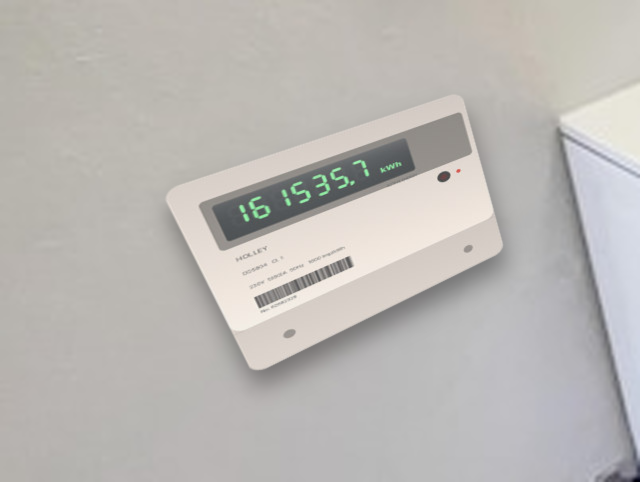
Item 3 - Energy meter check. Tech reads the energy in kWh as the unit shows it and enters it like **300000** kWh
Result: **161535.7** kWh
